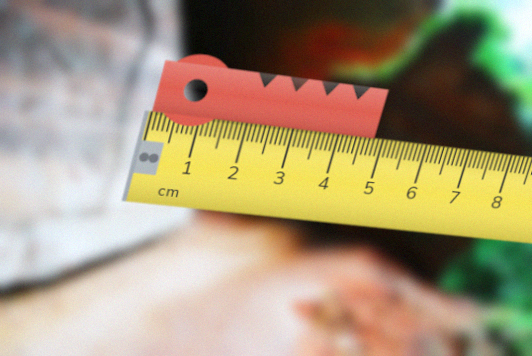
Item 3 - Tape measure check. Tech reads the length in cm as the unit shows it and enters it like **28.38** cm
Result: **4.8** cm
